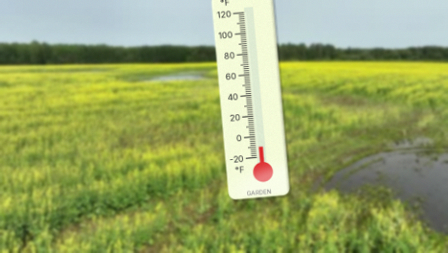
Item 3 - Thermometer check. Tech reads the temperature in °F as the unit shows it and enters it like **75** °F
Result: **-10** °F
